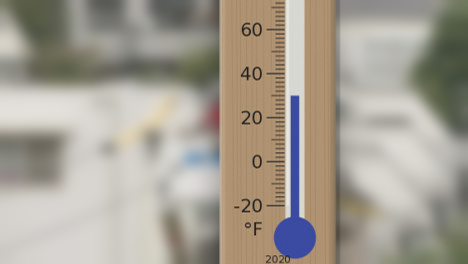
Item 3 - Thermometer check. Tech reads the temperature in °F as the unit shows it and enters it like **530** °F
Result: **30** °F
